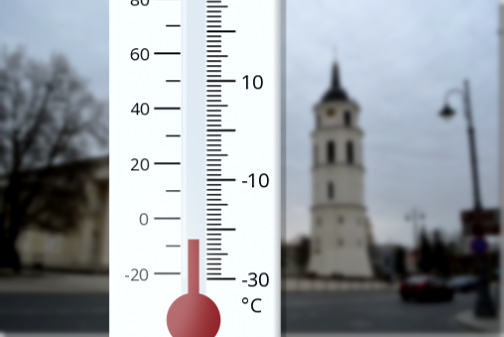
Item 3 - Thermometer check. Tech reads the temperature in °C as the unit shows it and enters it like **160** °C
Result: **-22** °C
